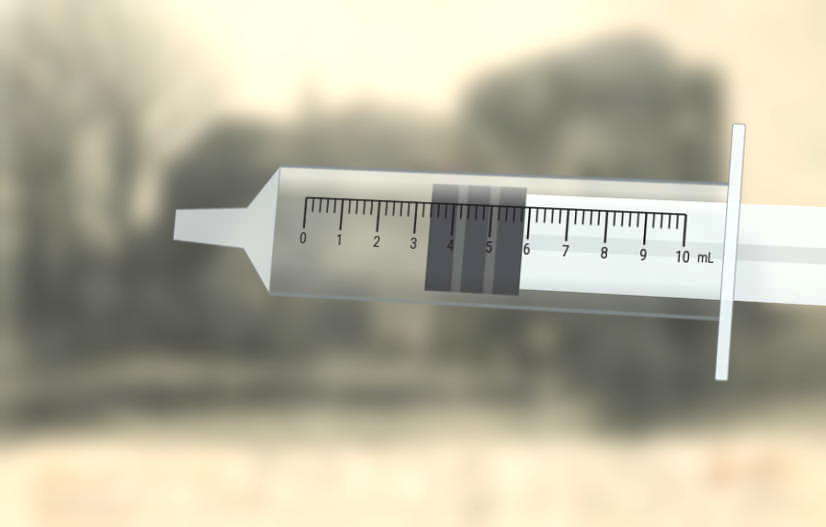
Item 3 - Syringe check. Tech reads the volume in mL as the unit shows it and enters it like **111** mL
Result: **3.4** mL
